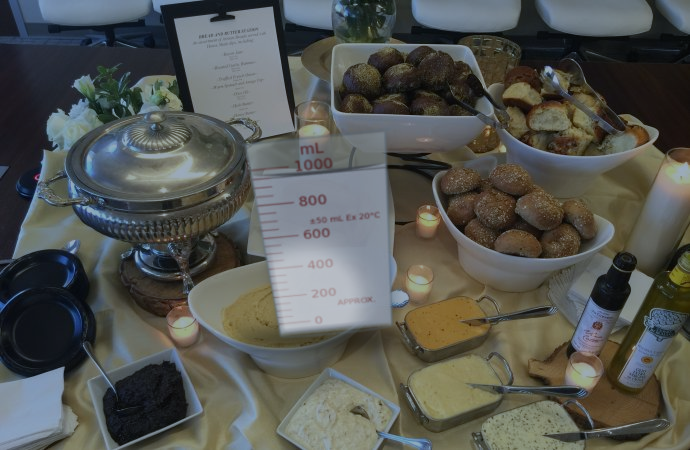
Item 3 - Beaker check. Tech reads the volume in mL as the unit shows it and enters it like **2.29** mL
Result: **950** mL
